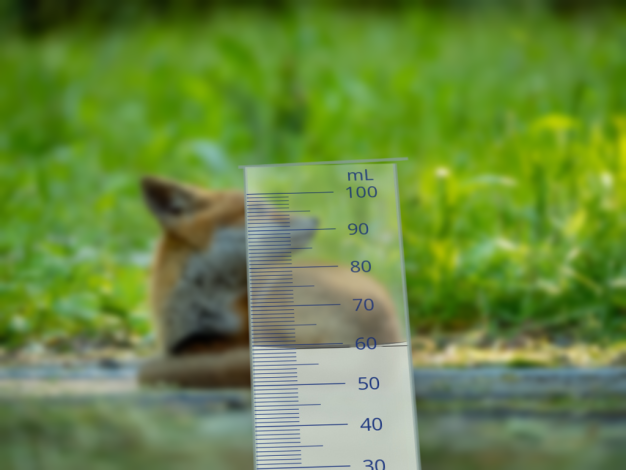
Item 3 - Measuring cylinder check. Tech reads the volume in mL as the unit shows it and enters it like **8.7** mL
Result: **59** mL
